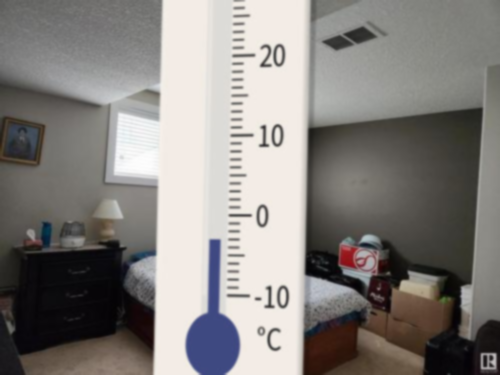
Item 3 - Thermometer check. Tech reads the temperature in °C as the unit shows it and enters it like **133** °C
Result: **-3** °C
